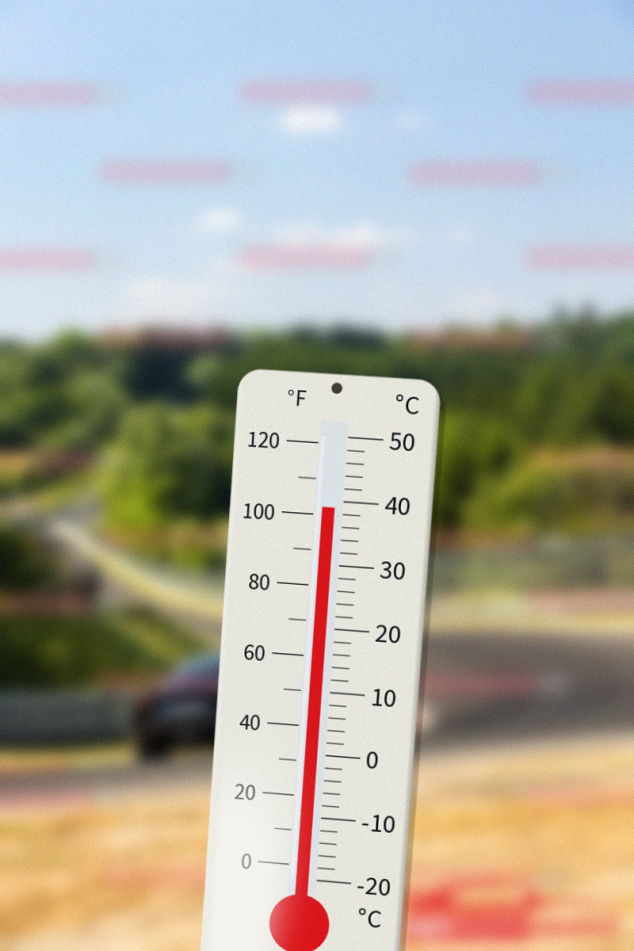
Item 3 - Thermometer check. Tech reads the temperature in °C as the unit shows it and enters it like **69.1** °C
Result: **39** °C
